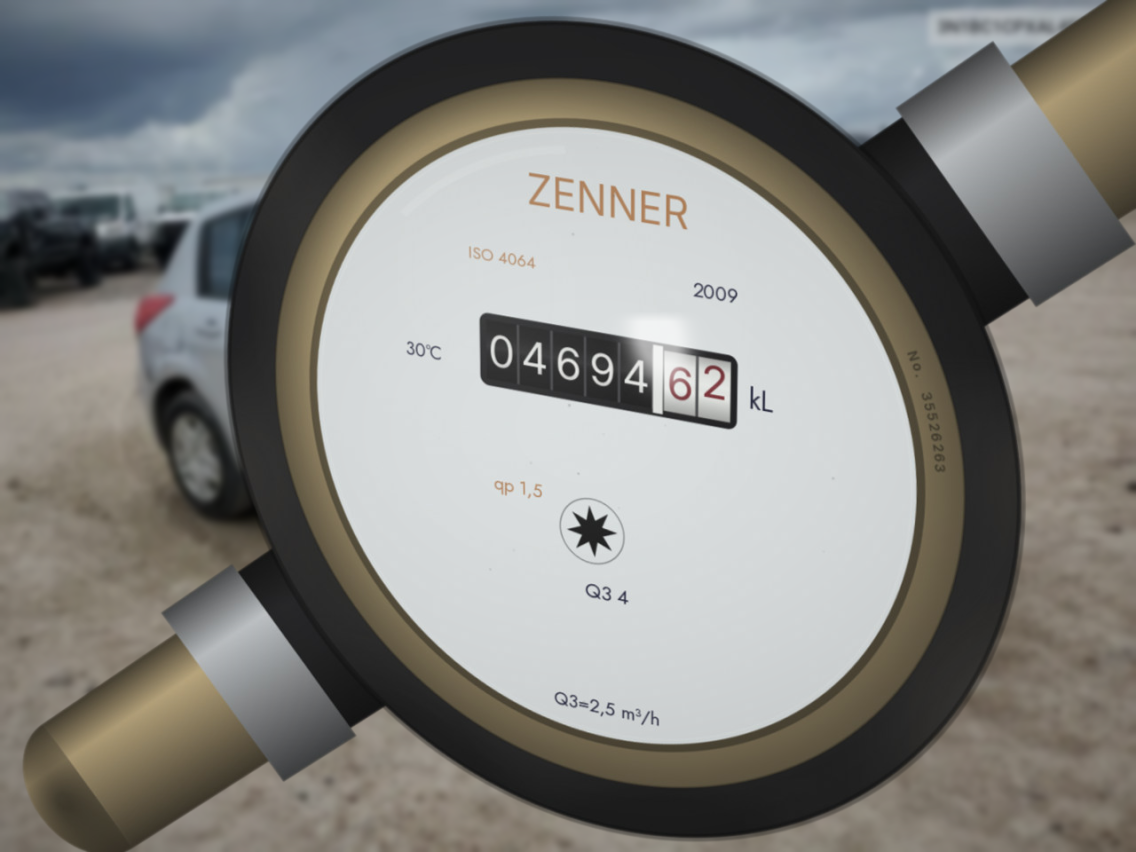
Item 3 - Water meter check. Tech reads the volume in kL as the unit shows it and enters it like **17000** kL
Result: **4694.62** kL
